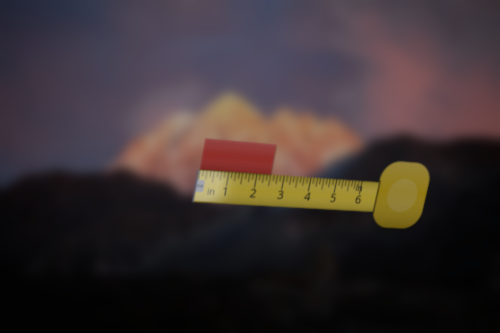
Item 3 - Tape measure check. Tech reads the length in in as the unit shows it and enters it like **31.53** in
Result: **2.5** in
